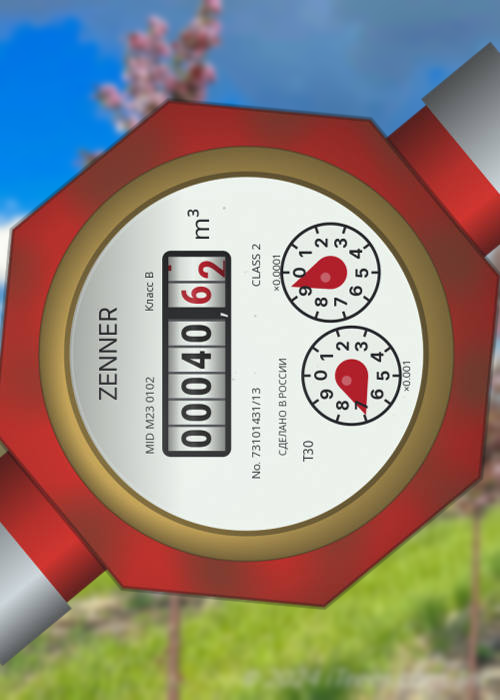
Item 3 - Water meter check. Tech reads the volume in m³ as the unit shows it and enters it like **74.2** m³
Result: **40.6169** m³
